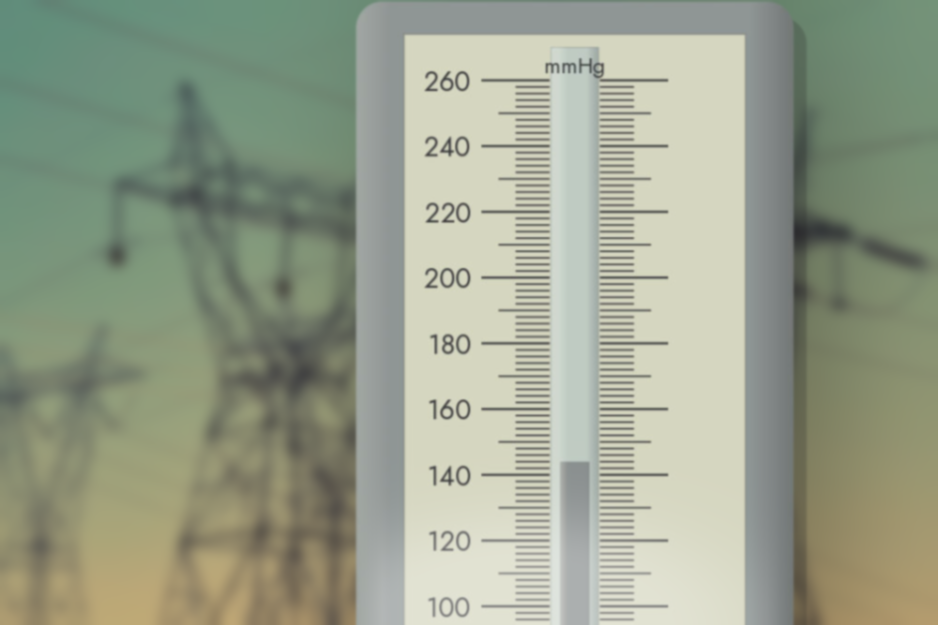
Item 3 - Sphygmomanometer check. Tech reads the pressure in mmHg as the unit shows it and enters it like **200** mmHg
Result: **144** mmHg
